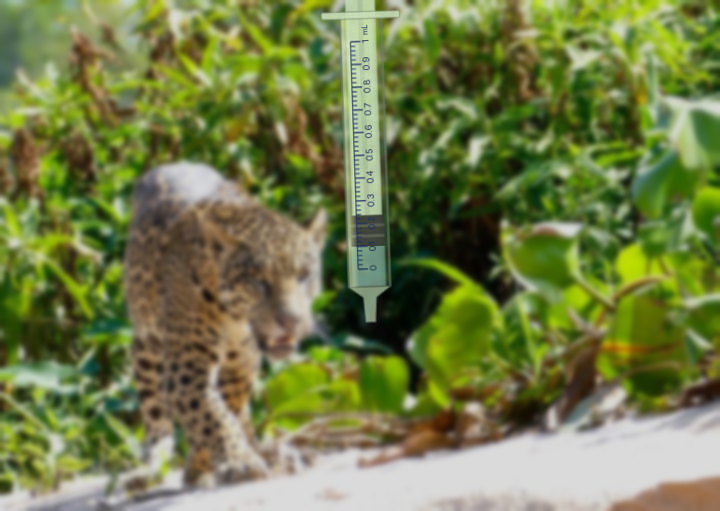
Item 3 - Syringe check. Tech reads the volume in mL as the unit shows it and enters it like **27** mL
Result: **0.1** mL
